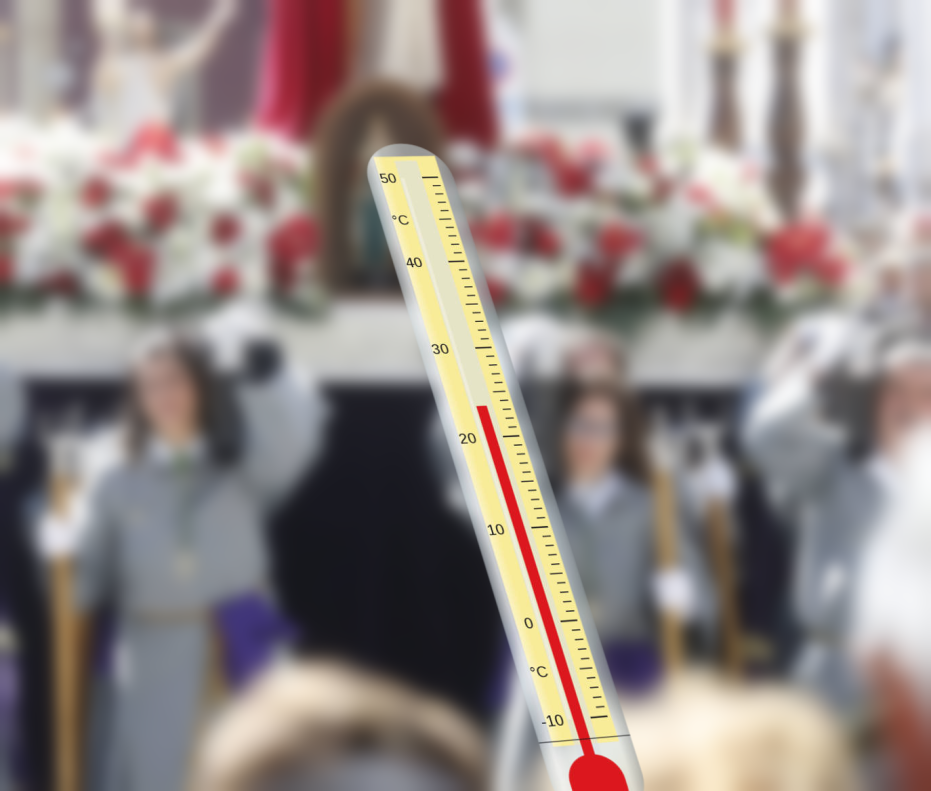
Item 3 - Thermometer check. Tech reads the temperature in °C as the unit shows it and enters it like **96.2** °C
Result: **23.5** °C
